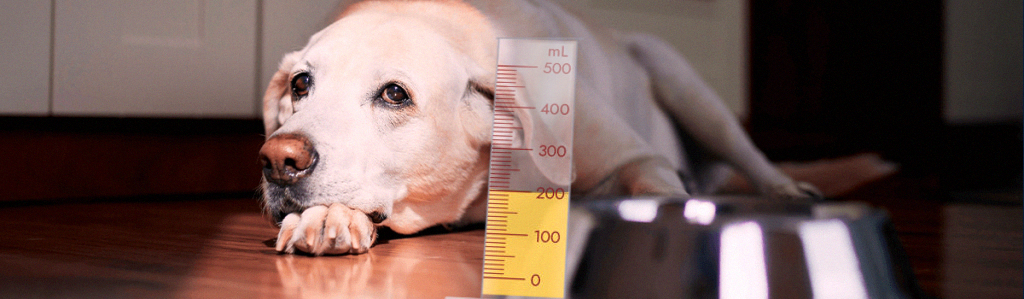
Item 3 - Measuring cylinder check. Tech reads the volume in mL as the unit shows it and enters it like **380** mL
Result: **200** mL
